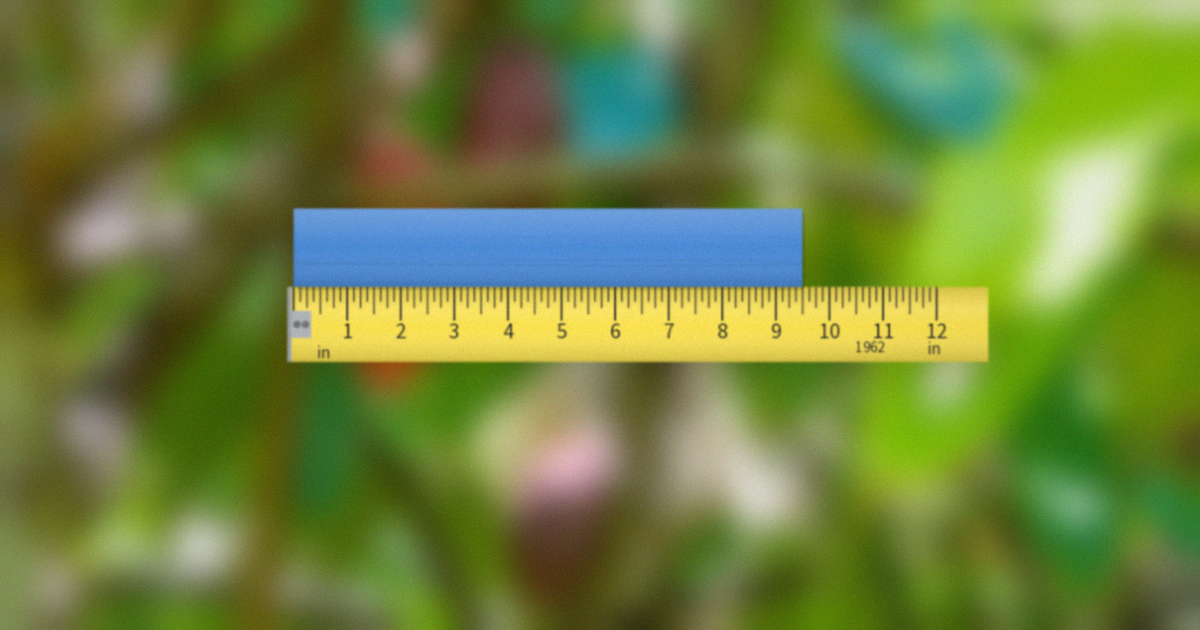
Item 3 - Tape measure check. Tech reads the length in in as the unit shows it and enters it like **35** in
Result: **9.5** in
